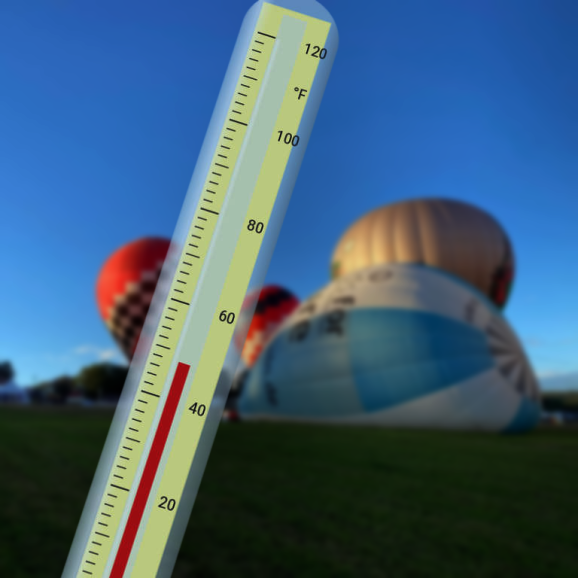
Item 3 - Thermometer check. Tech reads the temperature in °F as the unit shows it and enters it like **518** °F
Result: **48** °F
